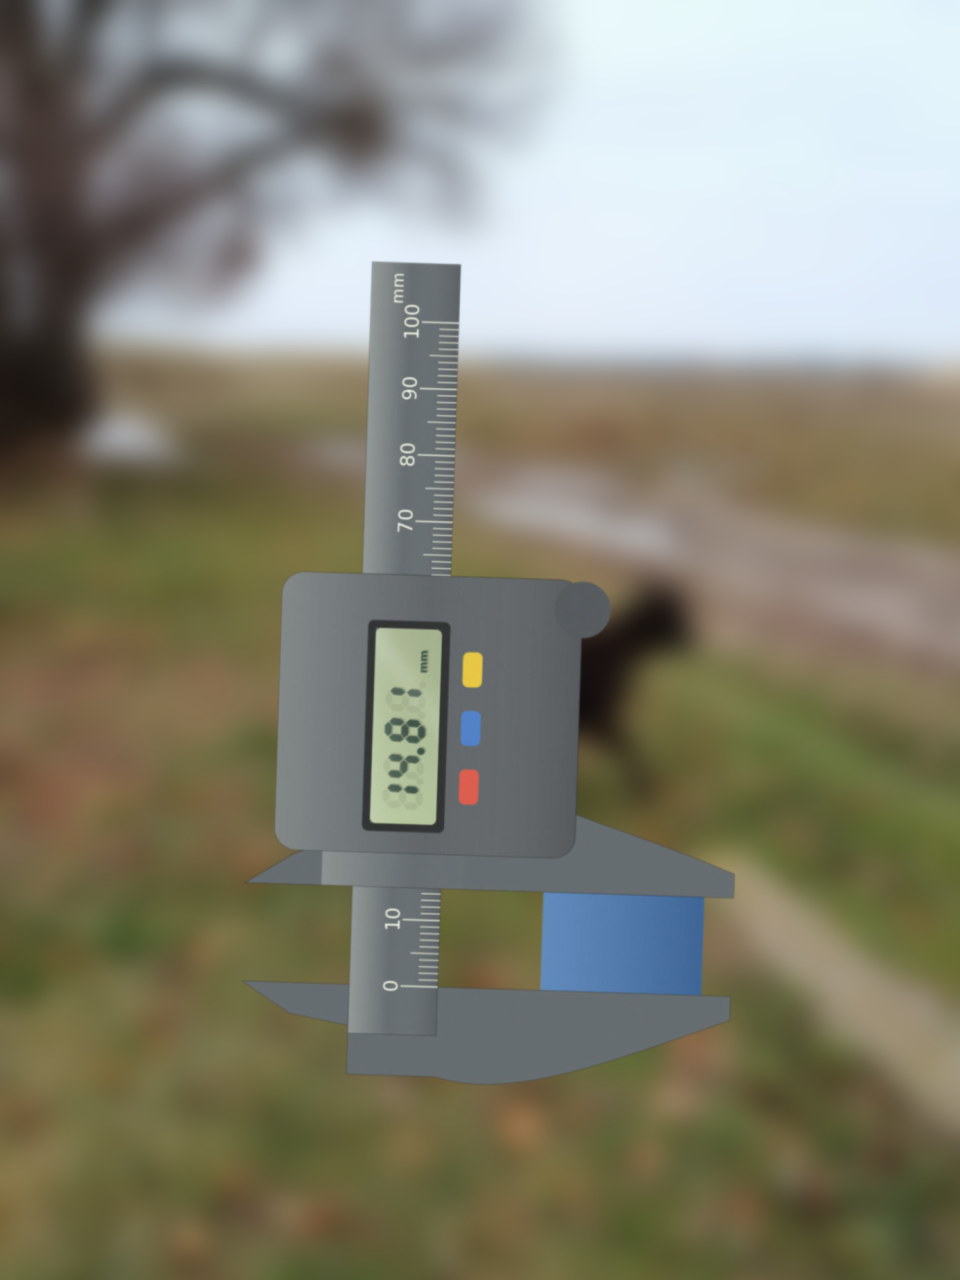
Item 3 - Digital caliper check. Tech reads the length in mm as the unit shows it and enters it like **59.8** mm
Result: **14.81** mm
